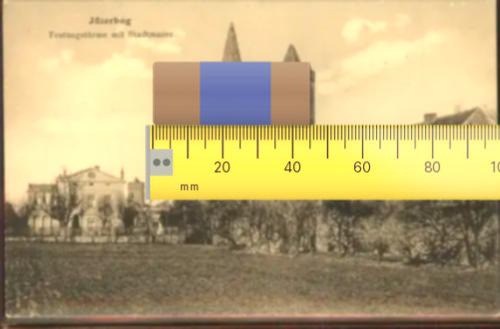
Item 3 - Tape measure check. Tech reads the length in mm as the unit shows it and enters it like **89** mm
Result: **45** mm
